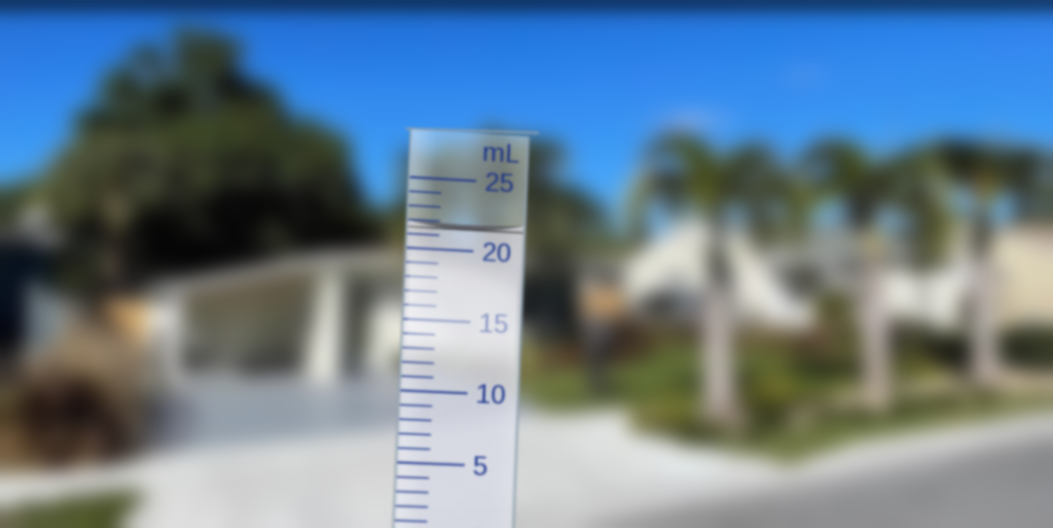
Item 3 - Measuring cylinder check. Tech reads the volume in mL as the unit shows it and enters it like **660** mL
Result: **21.5** mL
